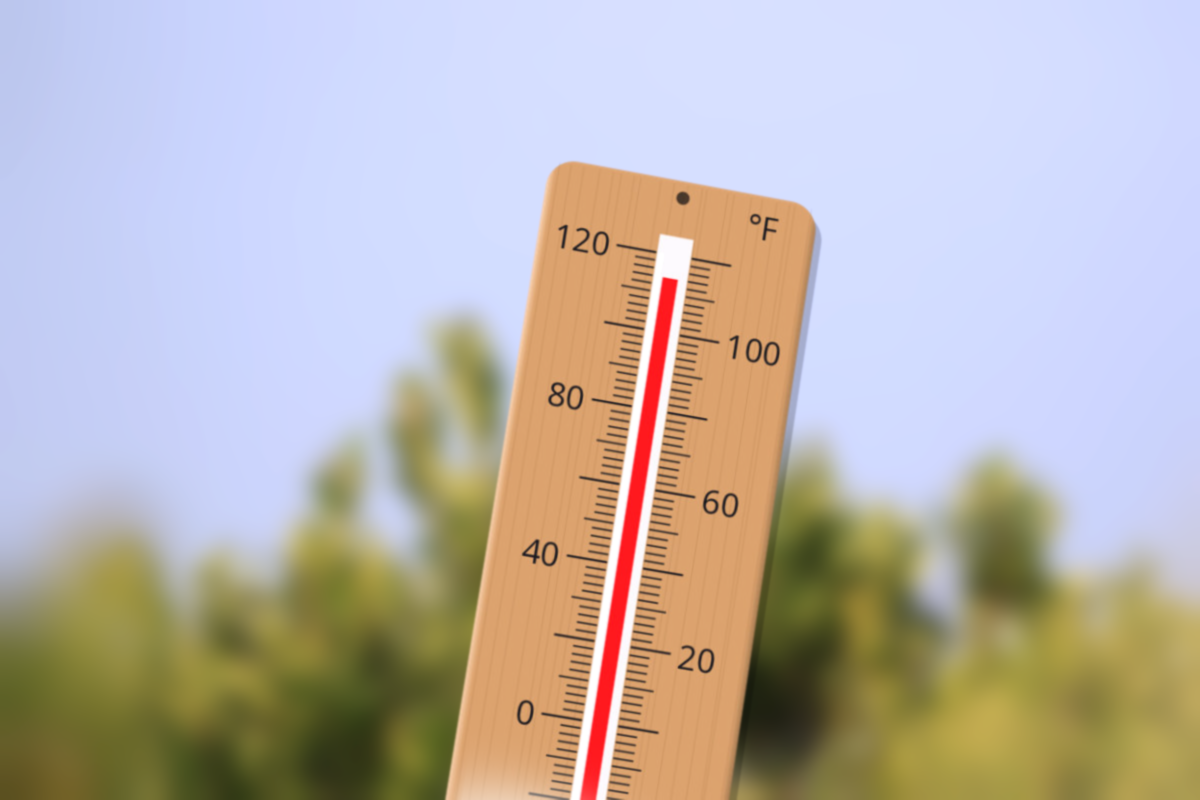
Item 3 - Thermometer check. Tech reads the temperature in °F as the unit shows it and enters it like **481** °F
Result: **114** °F
